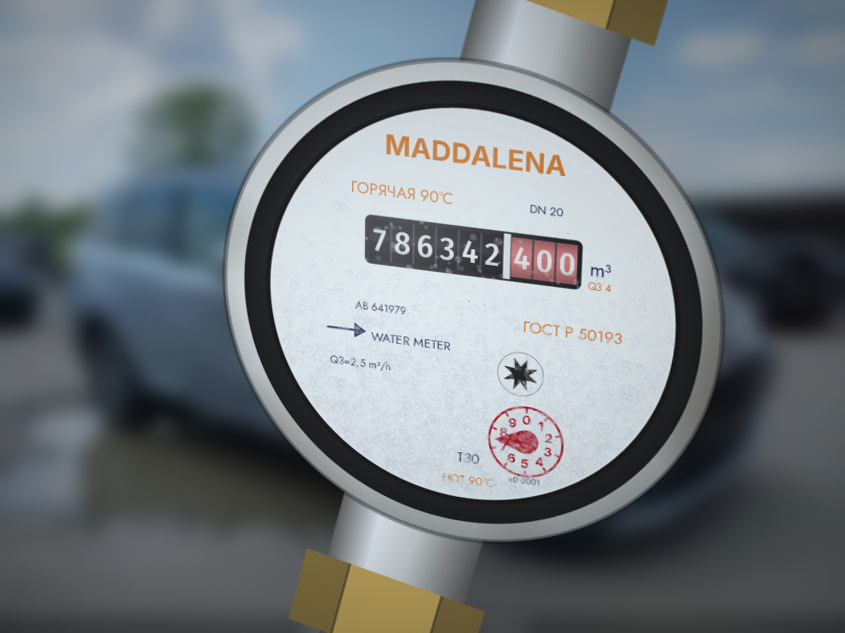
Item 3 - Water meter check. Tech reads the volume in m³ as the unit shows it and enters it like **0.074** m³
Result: **786342.4007** m³
